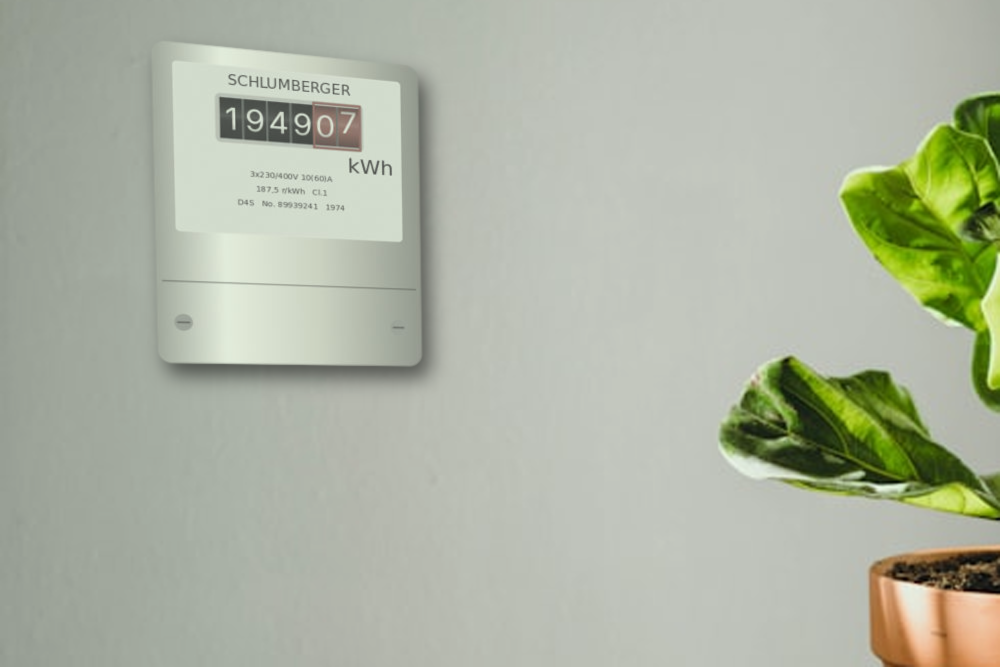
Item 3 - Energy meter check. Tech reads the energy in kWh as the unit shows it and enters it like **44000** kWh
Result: **1949.07** kWh
